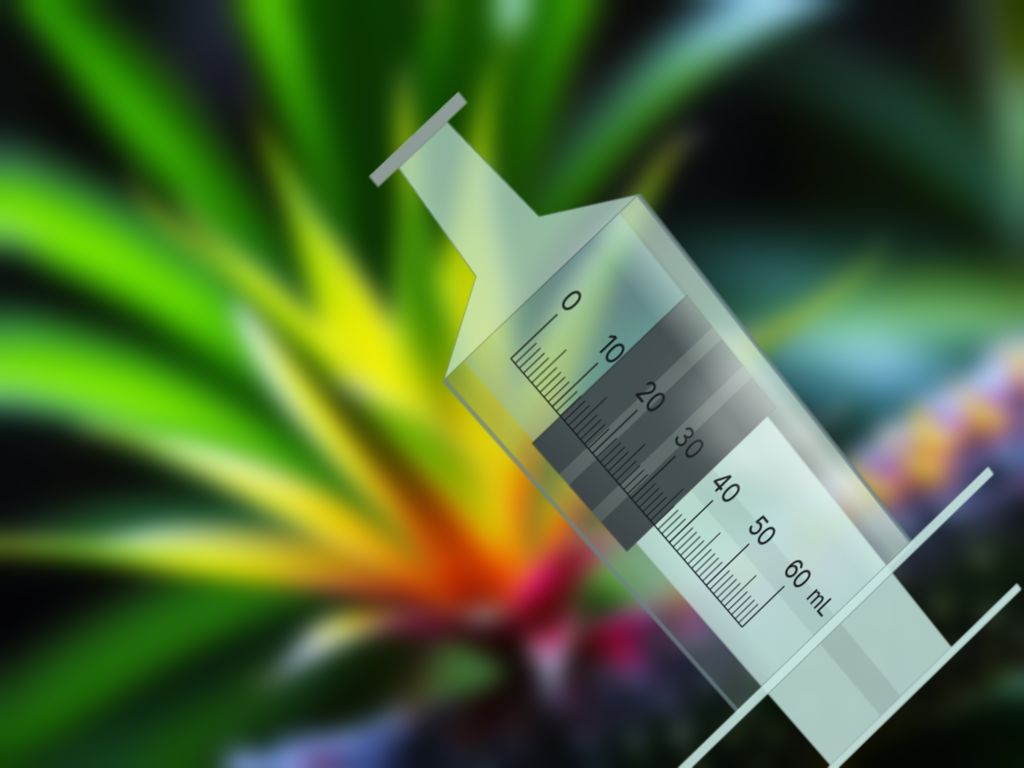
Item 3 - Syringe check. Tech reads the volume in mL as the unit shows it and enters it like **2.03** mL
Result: **12** mL
